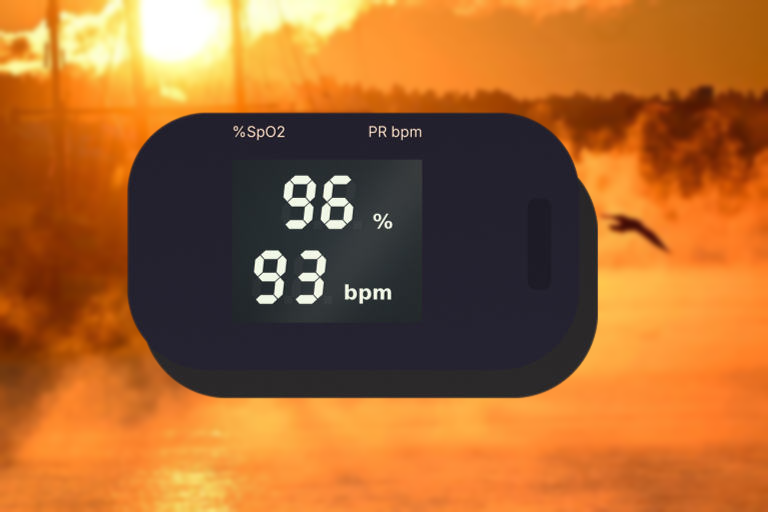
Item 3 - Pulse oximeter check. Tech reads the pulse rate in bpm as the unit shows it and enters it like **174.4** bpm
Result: **93** bpm
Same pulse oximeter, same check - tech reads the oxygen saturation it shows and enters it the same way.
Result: **96** %
